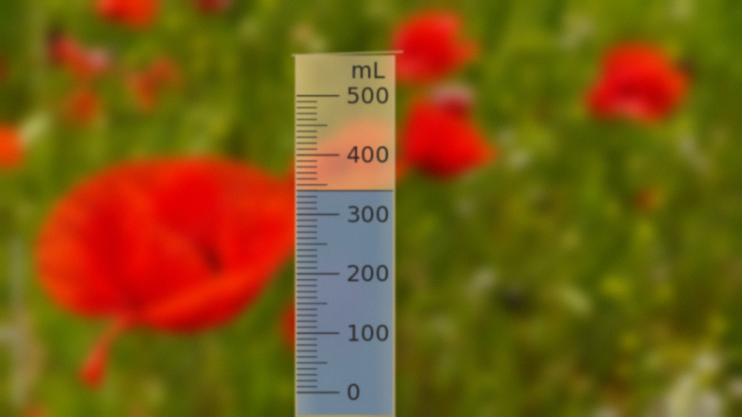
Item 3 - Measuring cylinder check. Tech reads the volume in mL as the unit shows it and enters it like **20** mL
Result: **340** mL
